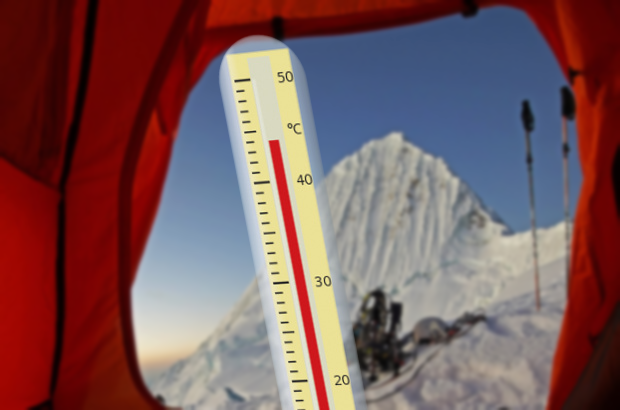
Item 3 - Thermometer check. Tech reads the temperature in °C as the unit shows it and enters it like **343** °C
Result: **44** °C
